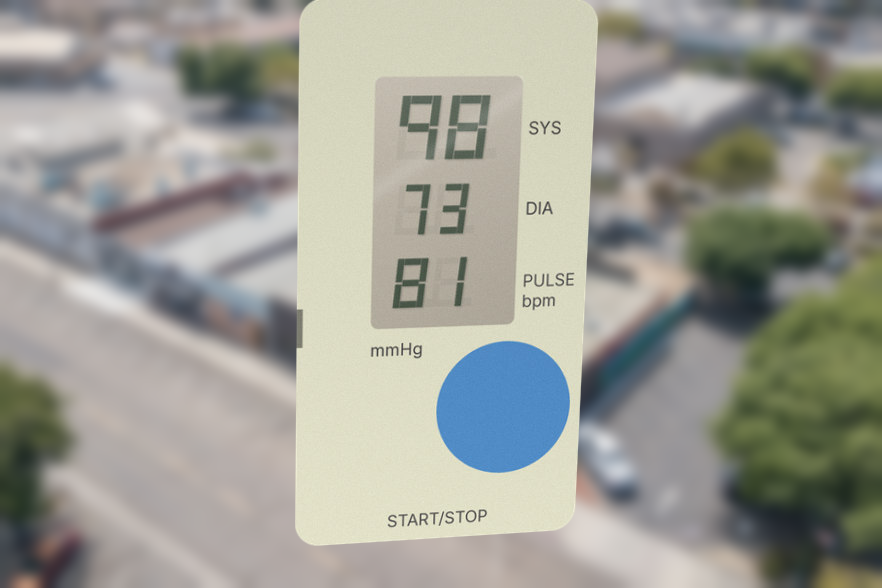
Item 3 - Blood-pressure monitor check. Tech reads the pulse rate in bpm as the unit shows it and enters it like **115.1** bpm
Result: **81** bpm
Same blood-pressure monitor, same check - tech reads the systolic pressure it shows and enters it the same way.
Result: **98** mmHg
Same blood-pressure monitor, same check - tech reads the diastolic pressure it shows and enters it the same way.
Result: **73** mmHg
